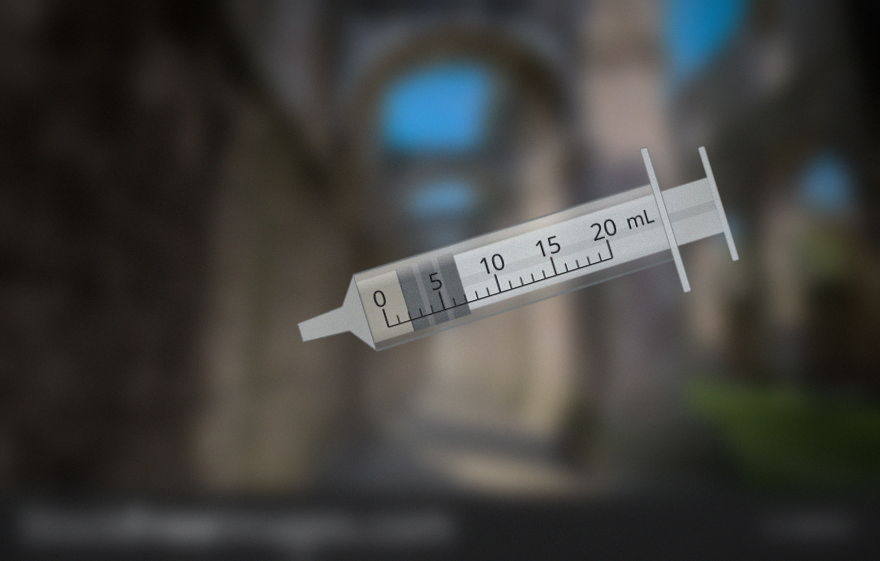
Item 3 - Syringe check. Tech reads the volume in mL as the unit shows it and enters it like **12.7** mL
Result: **2** mL
